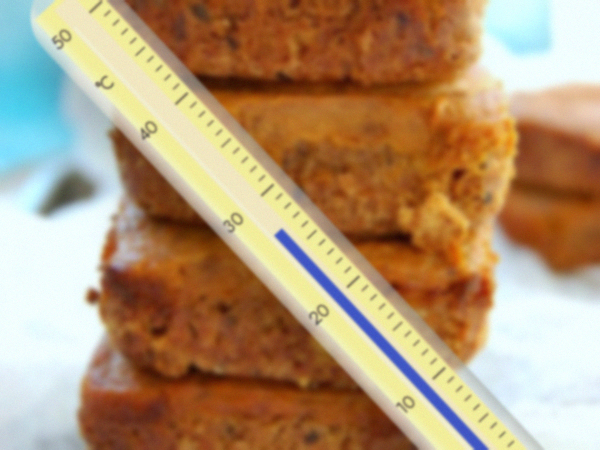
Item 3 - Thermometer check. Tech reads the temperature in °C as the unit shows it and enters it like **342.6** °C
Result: **27** °C
